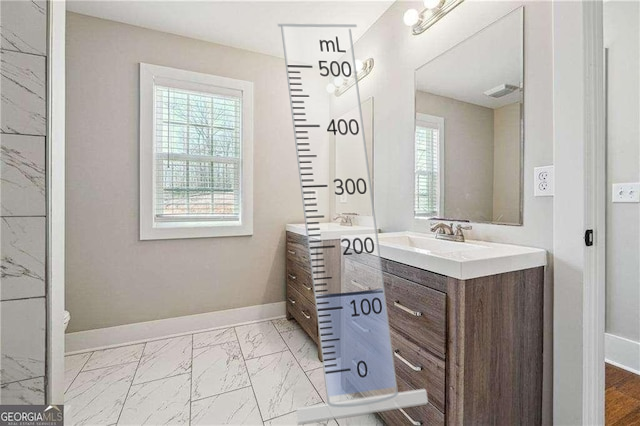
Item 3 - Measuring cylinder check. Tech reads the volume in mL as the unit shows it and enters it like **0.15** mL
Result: **120** mL
